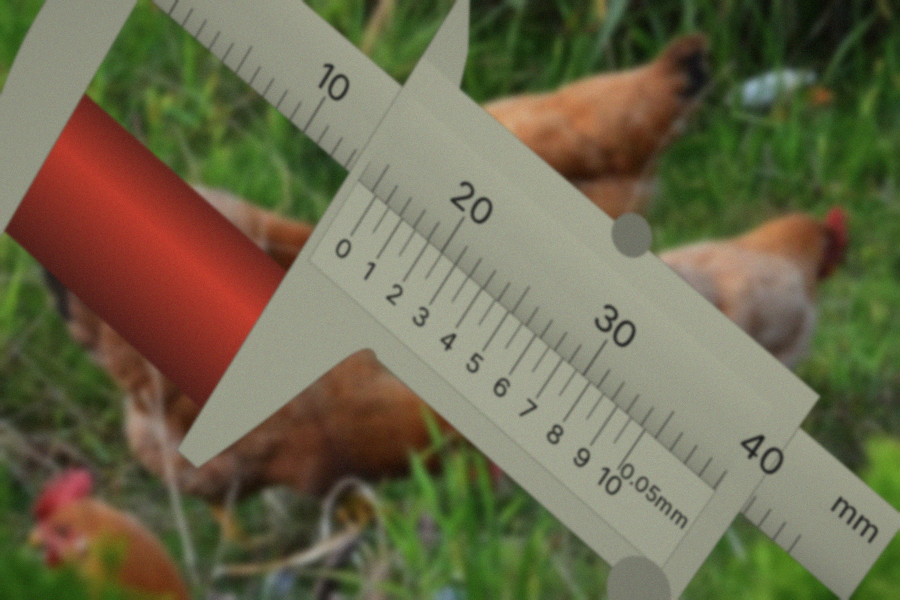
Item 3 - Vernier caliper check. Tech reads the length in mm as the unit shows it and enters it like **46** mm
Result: **15.3** mm
